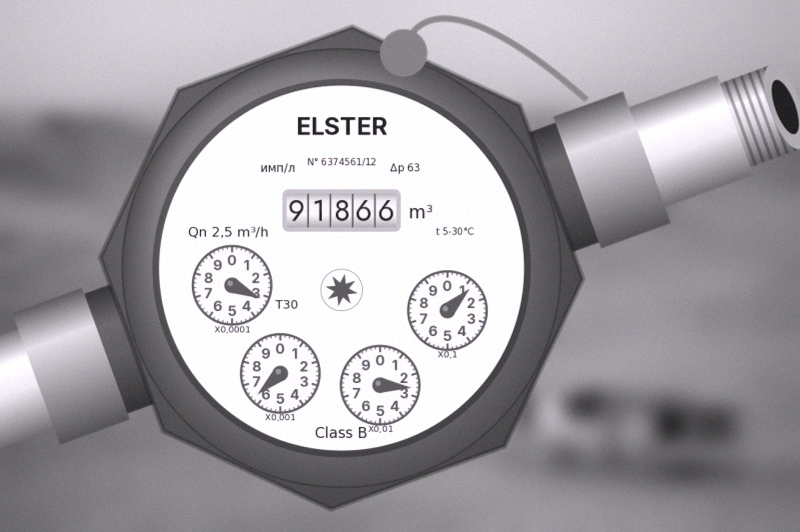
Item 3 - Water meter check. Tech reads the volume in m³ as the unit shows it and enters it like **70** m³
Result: **91866.1263** m³
